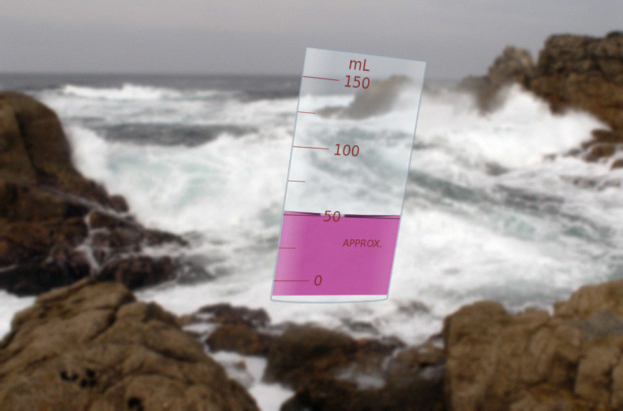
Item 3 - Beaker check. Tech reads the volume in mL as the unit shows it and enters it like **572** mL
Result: **50** mL
